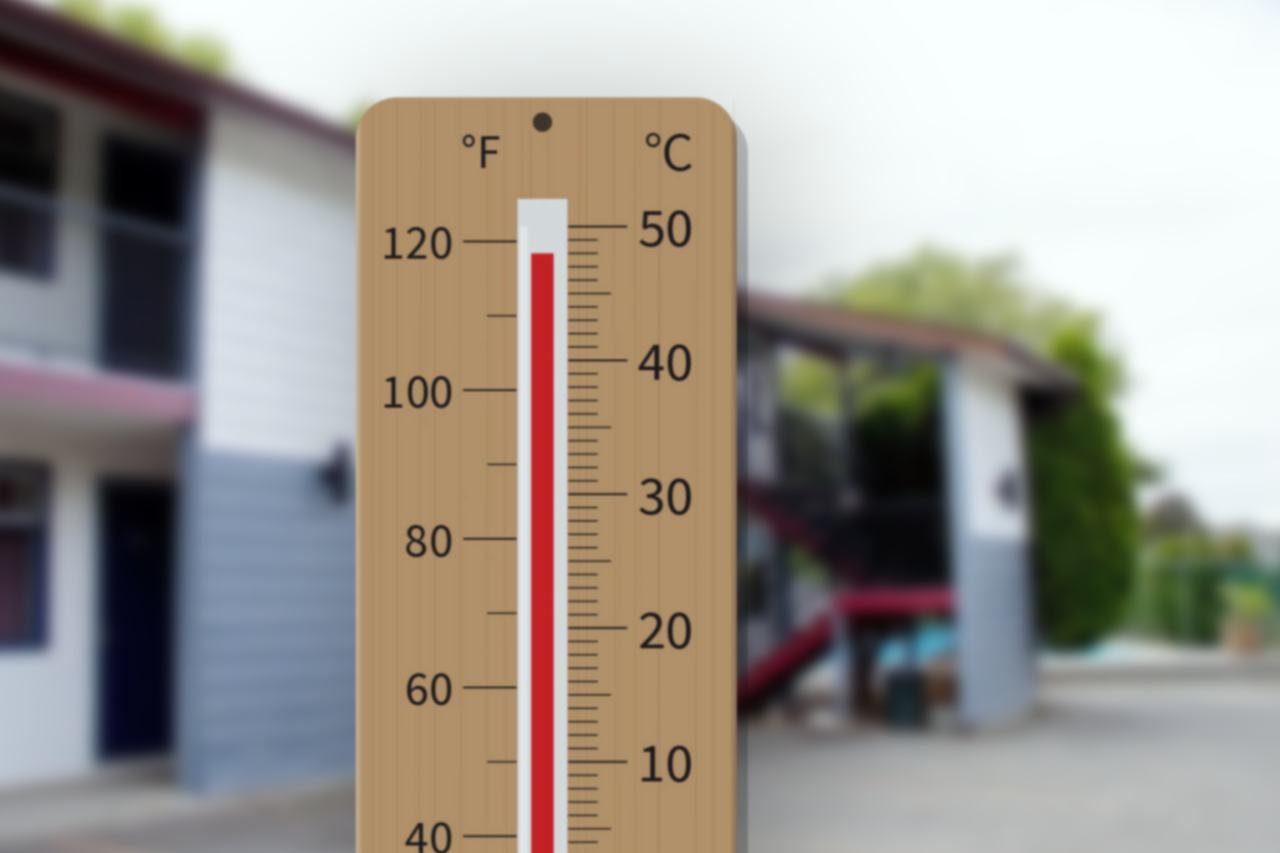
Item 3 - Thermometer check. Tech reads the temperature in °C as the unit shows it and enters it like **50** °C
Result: **48** °C
